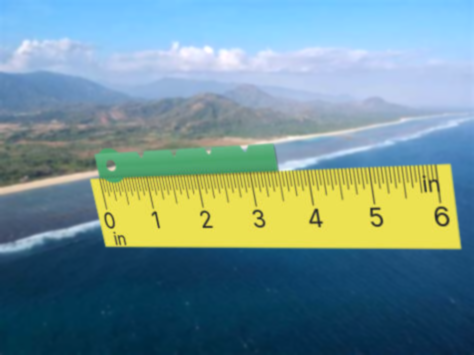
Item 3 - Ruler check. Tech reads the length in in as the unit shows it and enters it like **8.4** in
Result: **3.5** in
